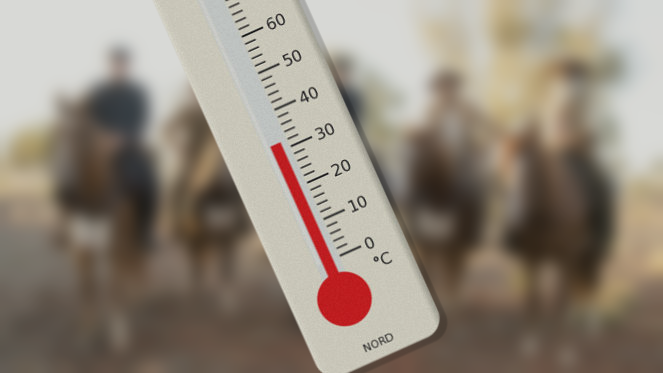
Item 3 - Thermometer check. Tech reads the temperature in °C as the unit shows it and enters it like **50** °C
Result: **32** °C
